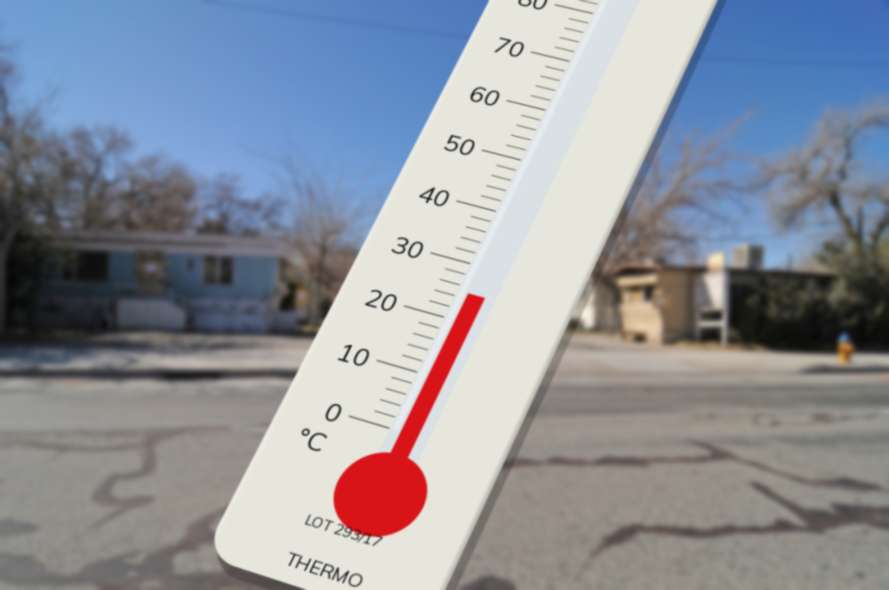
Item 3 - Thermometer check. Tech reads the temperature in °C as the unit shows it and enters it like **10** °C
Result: **25** °C
